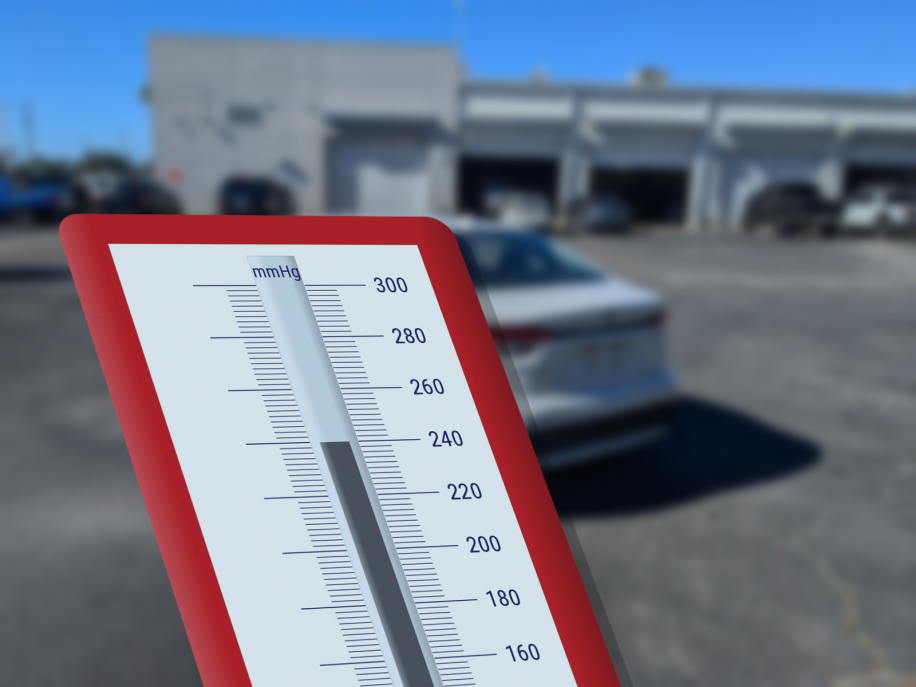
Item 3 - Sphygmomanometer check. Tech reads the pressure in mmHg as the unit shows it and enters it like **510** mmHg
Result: **240** mmHg
